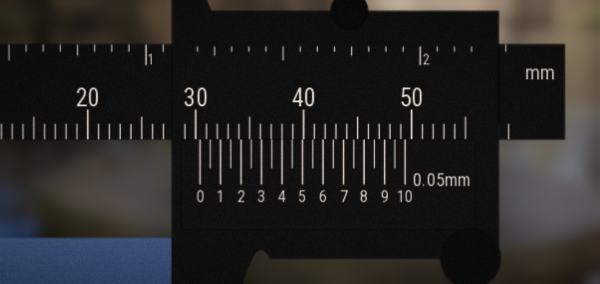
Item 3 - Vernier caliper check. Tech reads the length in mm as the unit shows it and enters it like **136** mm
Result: **30.4** mm
